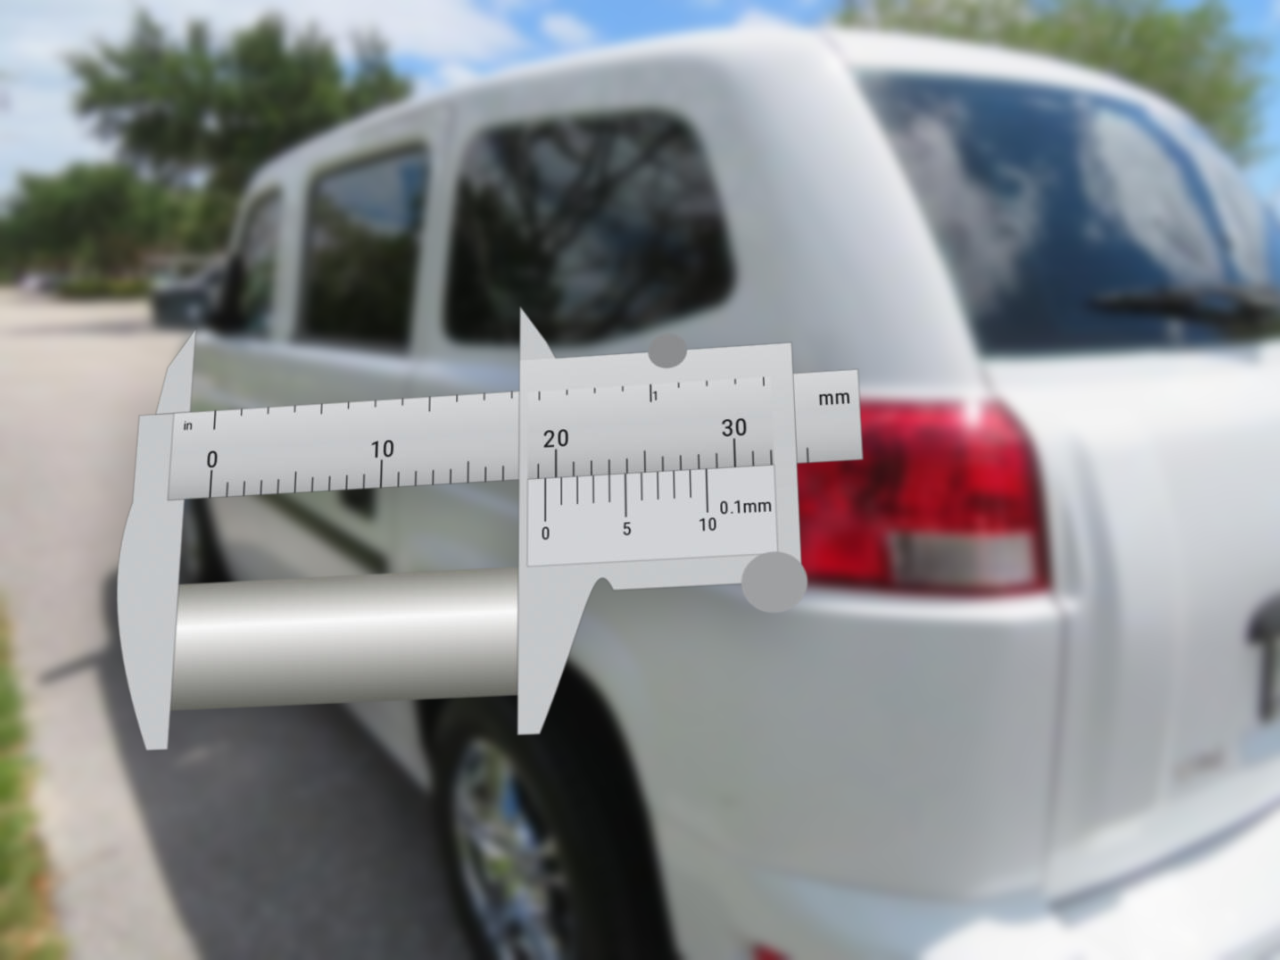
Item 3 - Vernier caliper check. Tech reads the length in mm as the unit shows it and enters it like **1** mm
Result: **19.4** mm
